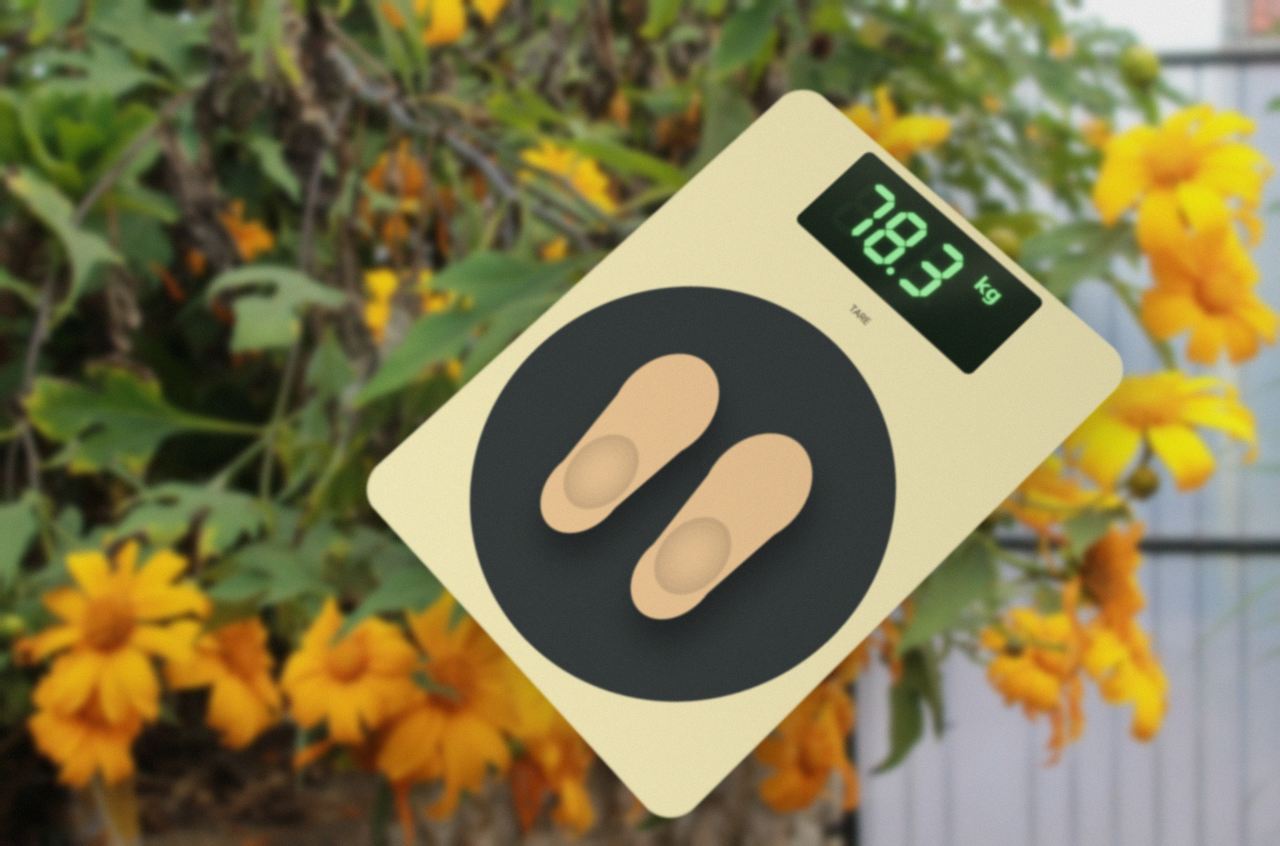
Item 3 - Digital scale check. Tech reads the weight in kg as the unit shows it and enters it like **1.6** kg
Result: **78.3** kg
